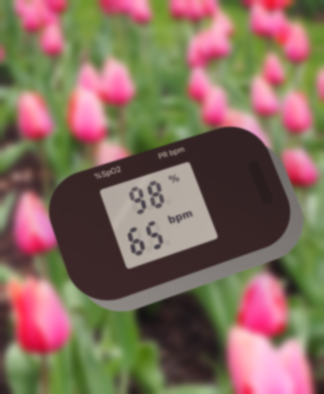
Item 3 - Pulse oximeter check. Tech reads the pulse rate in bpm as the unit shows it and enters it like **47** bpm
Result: **65** bpm
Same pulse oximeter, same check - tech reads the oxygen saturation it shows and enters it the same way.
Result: **98** %
